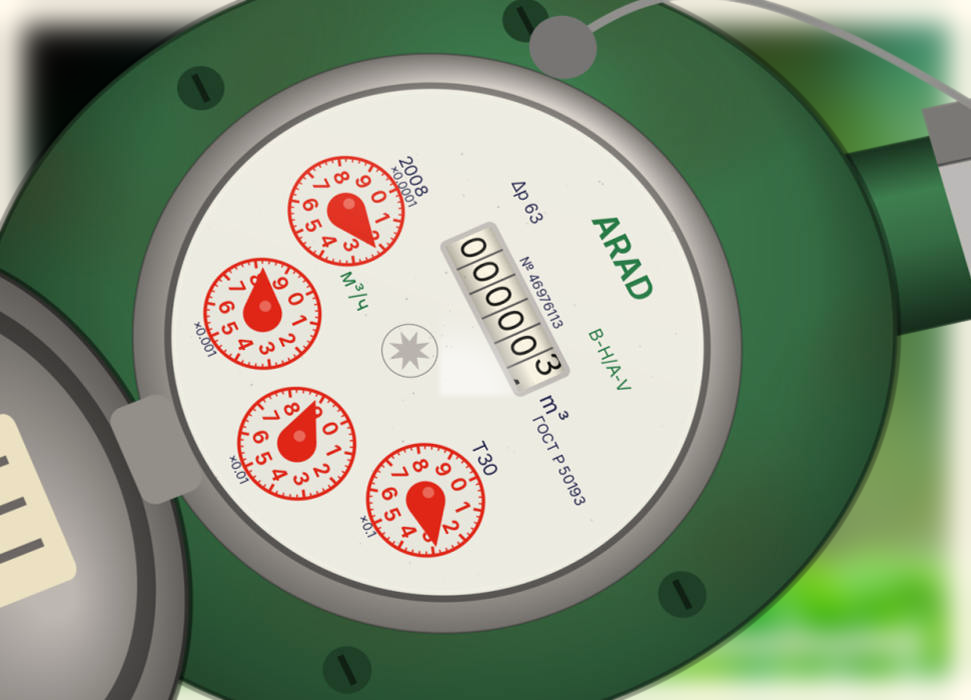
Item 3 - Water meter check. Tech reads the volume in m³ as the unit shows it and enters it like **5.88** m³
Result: **3.2882** m³
